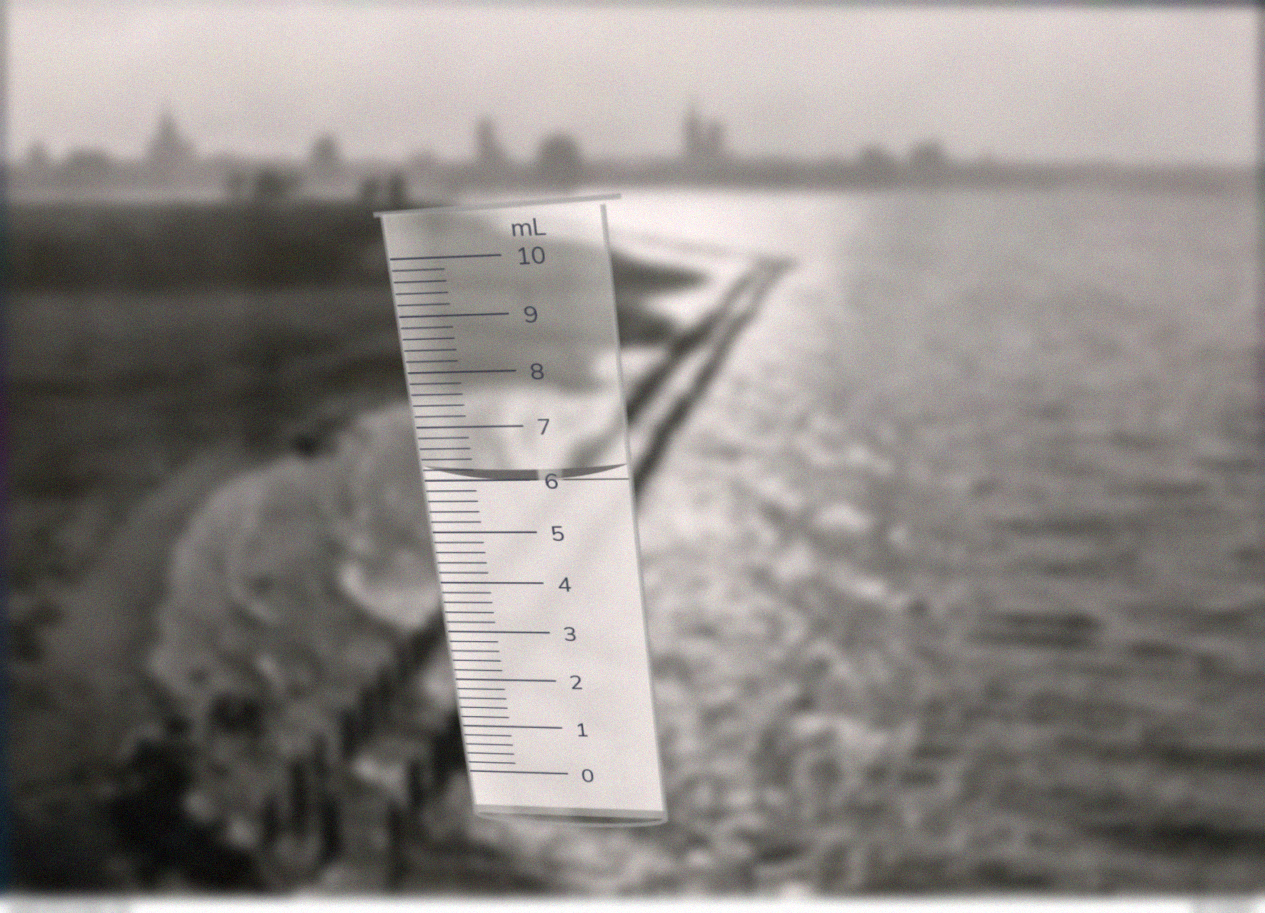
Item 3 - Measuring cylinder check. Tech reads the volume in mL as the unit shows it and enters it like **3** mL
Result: **6** mL
